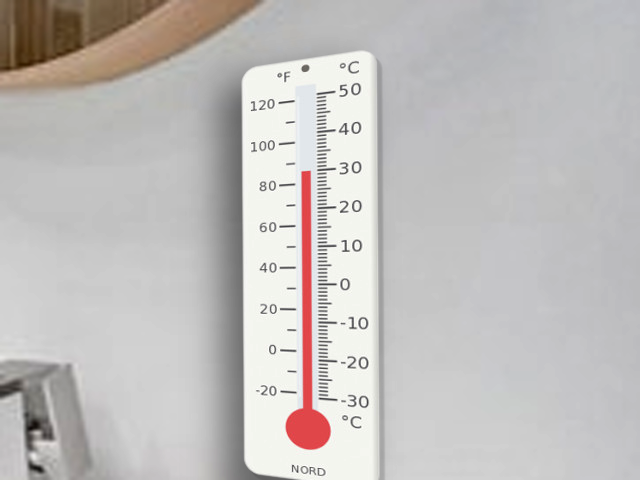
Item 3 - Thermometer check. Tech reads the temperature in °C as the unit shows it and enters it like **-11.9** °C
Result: **30** °C
